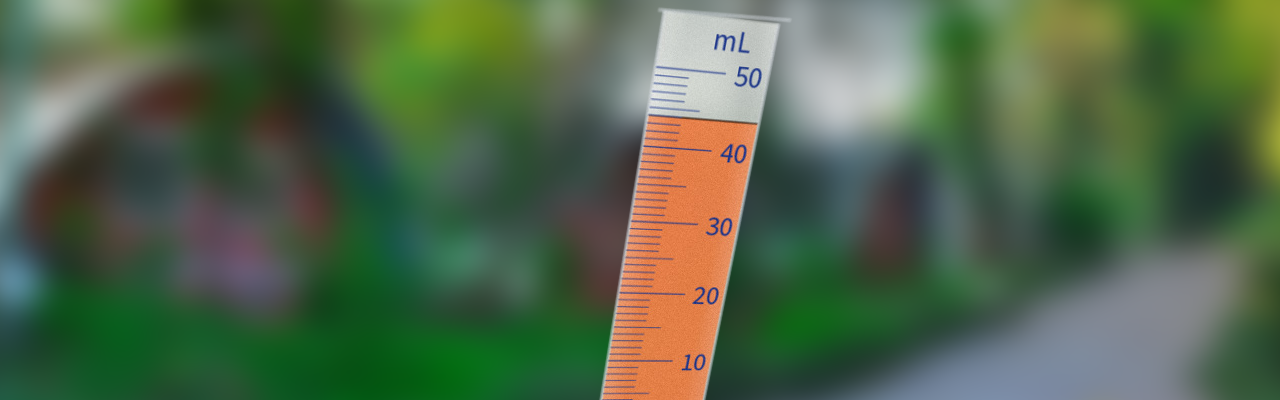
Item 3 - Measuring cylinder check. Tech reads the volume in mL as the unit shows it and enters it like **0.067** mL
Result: **44** mL
